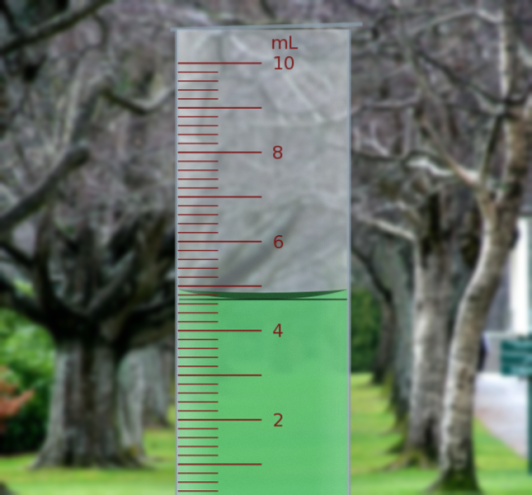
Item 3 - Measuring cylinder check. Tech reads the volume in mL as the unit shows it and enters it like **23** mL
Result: **4.7** mL
